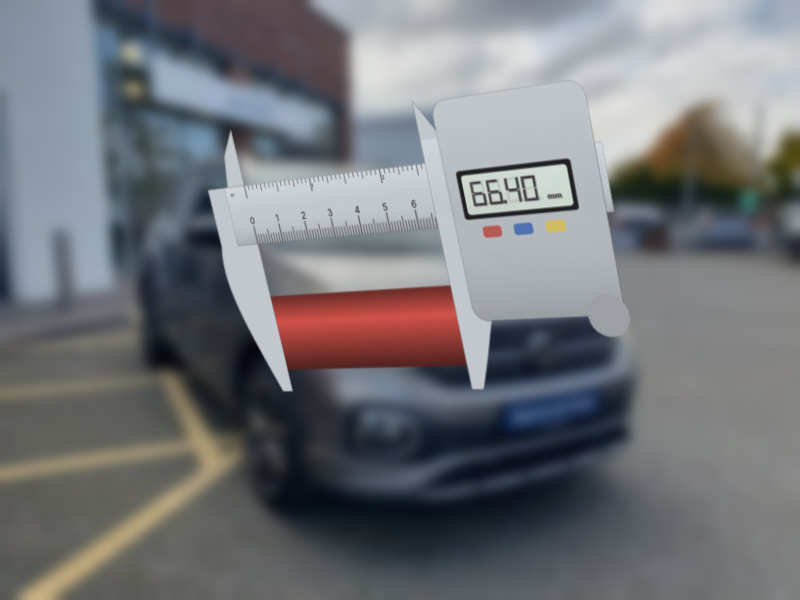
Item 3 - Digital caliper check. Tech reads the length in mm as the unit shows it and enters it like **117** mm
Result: **66.40** mm
